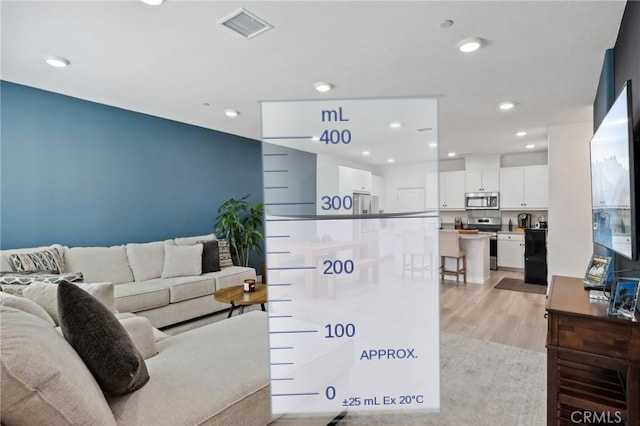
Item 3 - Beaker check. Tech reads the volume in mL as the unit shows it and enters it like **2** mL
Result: **275** mL
